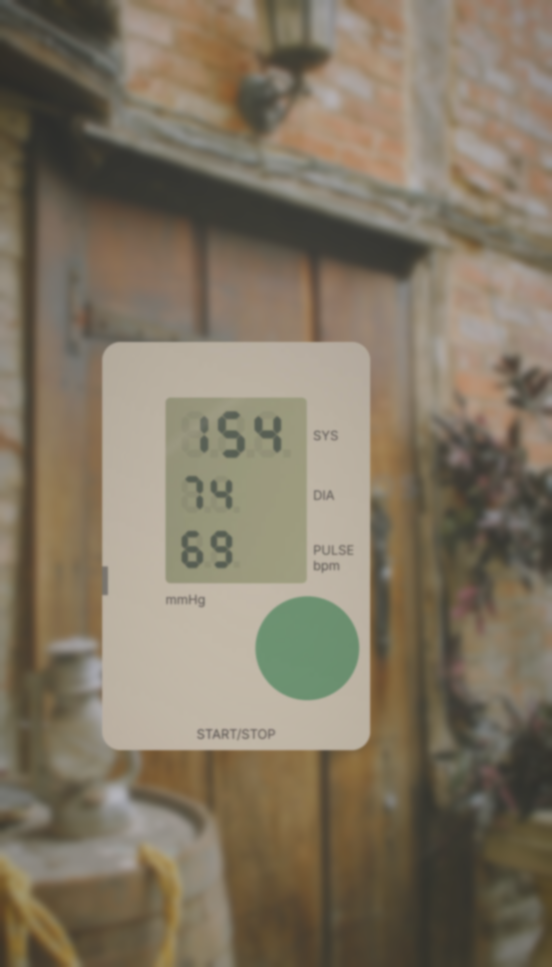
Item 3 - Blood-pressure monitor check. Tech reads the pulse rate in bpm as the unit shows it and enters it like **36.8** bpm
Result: **69** bpm
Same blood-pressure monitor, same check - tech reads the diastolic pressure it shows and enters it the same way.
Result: **74** mmHg
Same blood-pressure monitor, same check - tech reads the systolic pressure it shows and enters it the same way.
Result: **154** mmHg
